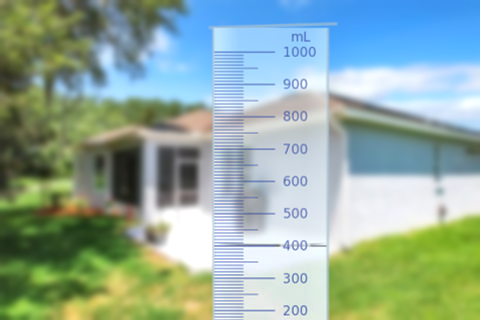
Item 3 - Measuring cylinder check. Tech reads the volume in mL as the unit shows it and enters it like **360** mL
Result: **400** mL
